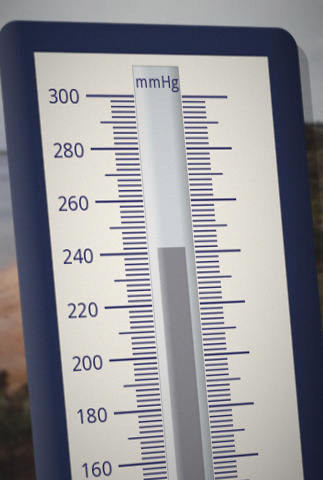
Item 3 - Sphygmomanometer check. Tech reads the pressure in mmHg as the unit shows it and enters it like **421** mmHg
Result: **242** mmHg
